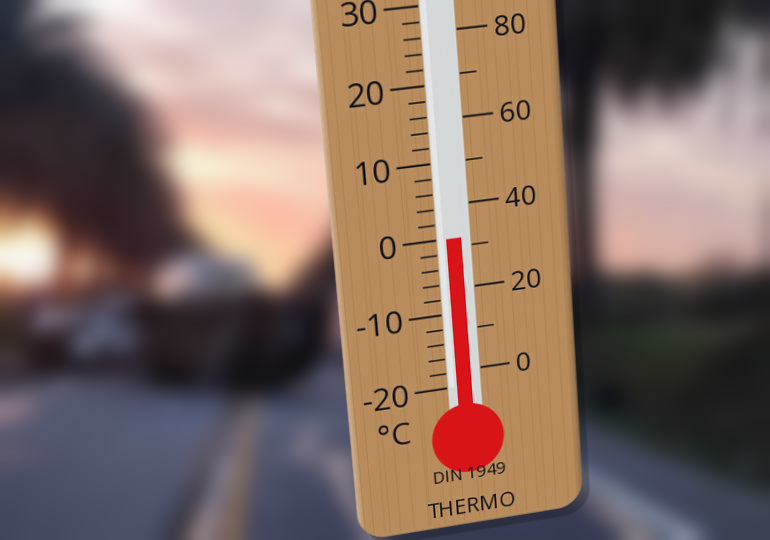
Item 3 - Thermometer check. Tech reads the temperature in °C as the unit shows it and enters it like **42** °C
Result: **0** °C
